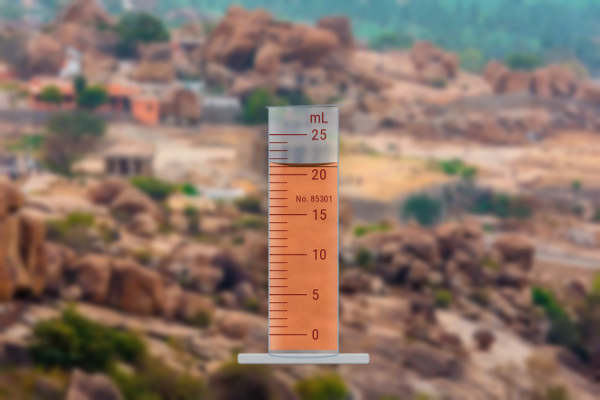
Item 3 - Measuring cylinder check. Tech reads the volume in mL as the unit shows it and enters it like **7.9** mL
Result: **21** mL
